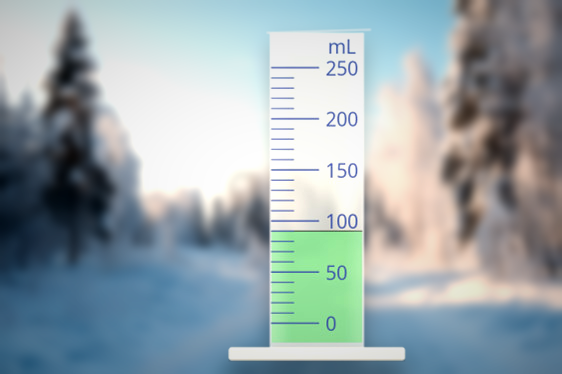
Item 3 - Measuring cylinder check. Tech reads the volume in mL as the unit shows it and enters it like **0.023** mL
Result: **90** mL
